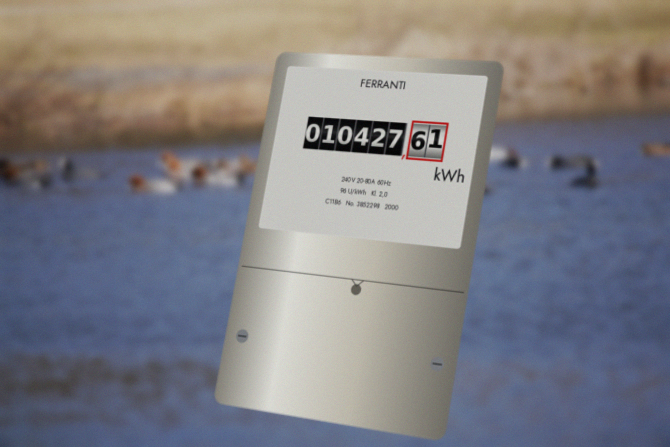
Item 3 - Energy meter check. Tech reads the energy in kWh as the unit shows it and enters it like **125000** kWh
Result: **10427.61** kWh
